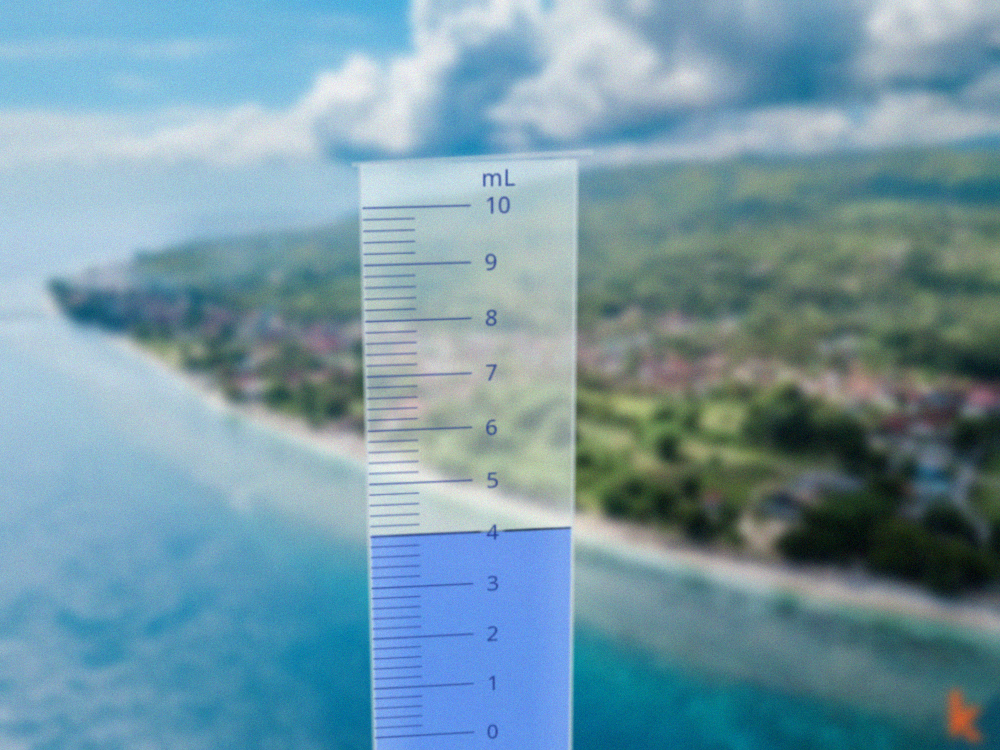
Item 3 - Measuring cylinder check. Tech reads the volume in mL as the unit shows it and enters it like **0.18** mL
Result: **4** mL
